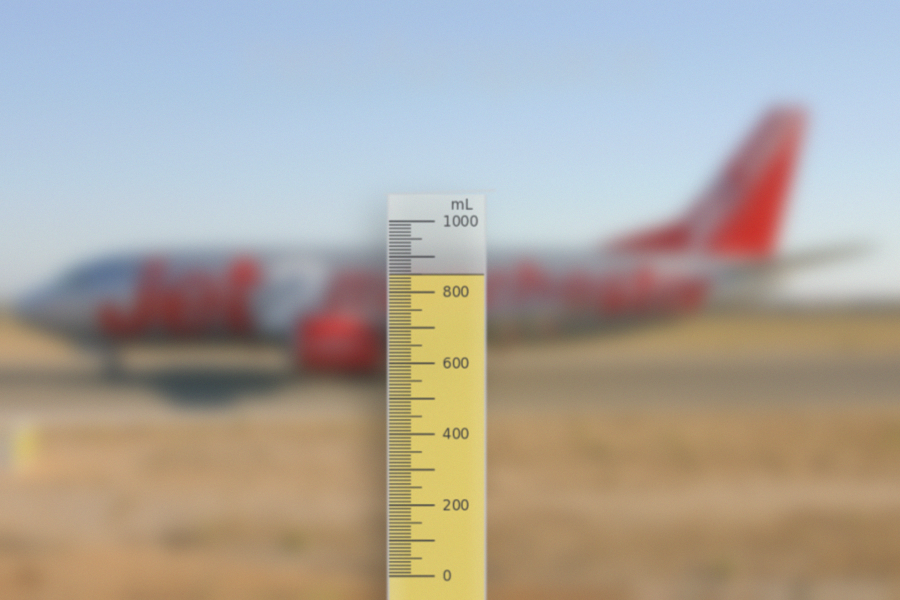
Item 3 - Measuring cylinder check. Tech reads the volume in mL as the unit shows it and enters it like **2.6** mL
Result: **850** mL
